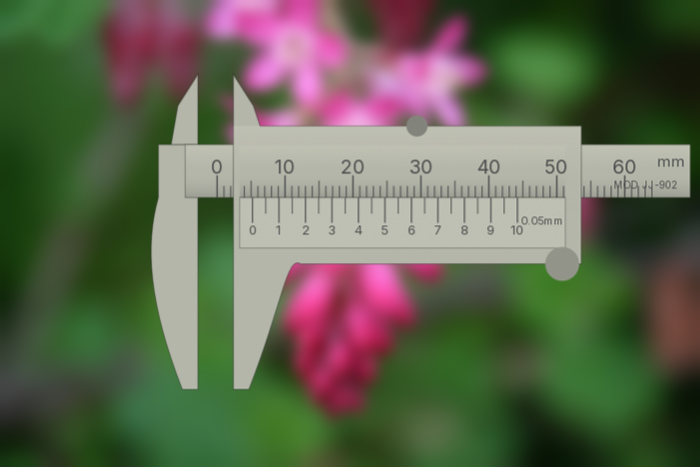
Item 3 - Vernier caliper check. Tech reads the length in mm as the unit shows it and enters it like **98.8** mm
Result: **5.2** mm
